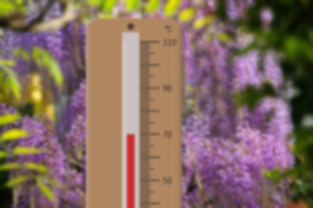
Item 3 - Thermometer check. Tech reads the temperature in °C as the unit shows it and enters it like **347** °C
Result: **70** °C
